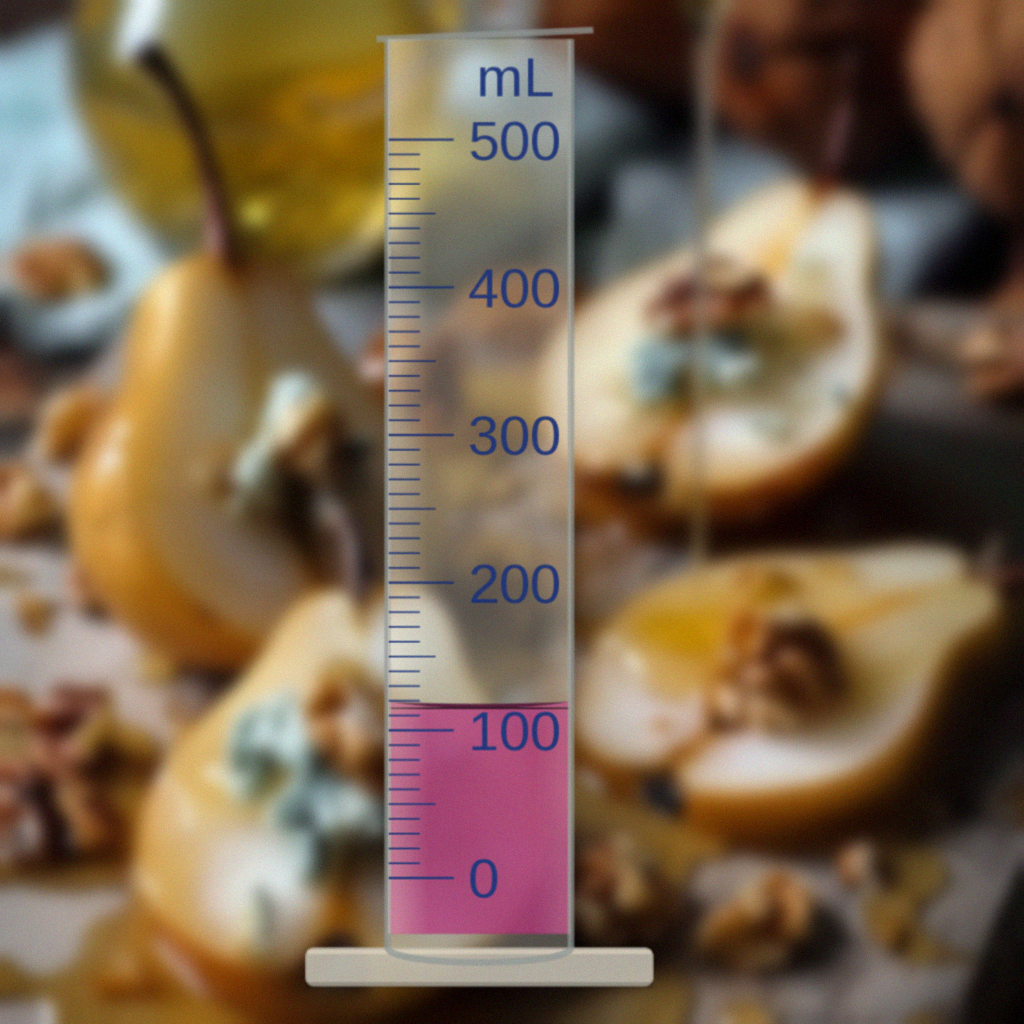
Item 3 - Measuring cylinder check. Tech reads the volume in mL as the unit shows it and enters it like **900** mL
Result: **115** mL
